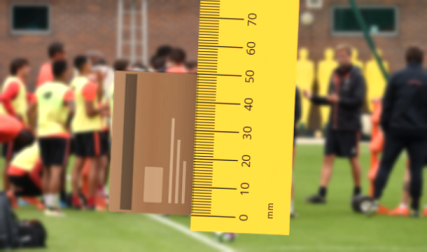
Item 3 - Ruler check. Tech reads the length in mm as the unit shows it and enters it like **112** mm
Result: **50** mm
